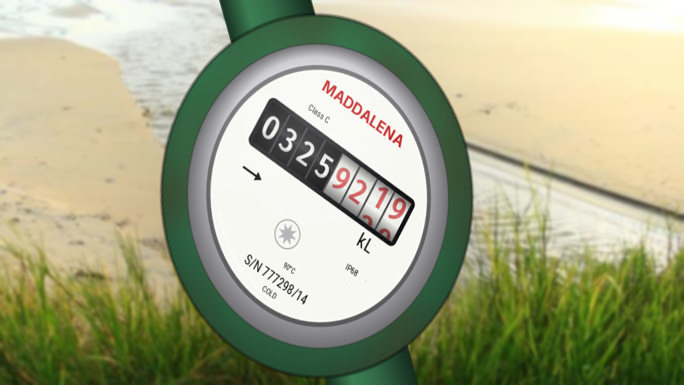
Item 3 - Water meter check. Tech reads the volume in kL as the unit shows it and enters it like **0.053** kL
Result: **325.9219** kL
